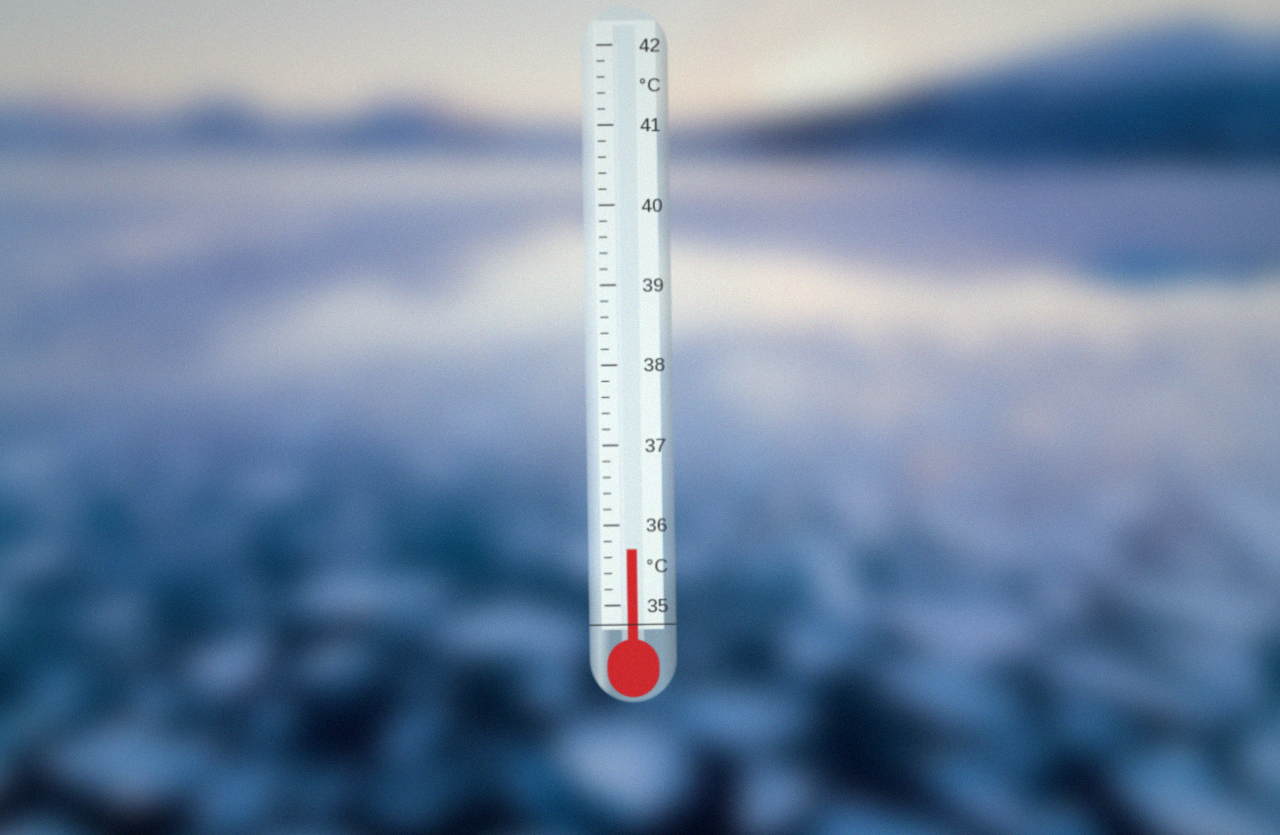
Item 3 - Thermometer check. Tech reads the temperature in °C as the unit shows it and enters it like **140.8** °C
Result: **35.7** °C
